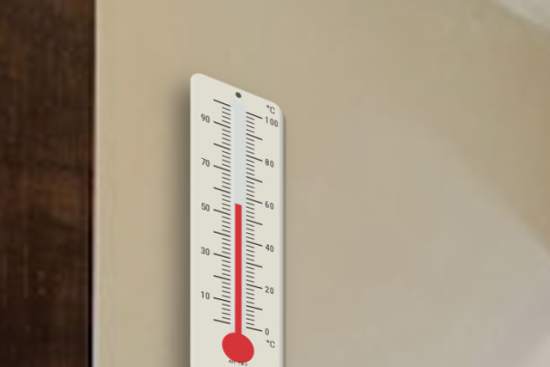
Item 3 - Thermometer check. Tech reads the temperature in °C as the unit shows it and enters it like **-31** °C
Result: **56** °C
